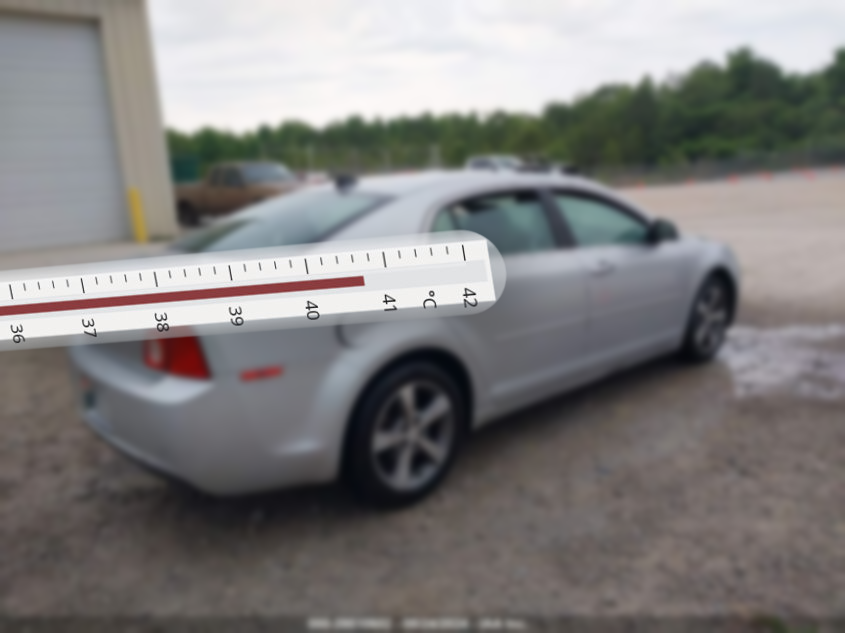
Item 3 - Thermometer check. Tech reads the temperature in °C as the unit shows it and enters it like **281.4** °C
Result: **40.7** °C
